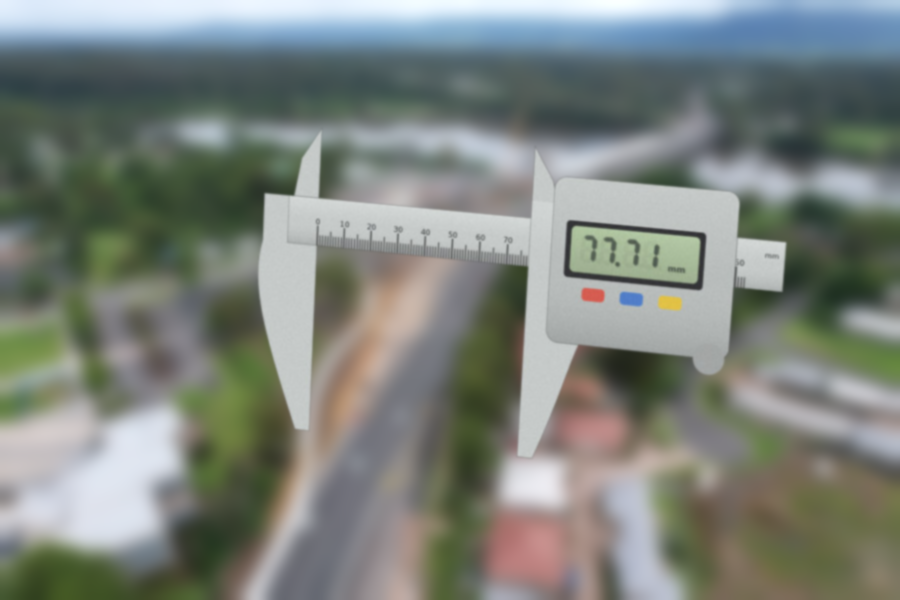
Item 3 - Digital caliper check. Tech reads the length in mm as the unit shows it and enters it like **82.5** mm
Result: **77.71** mm
